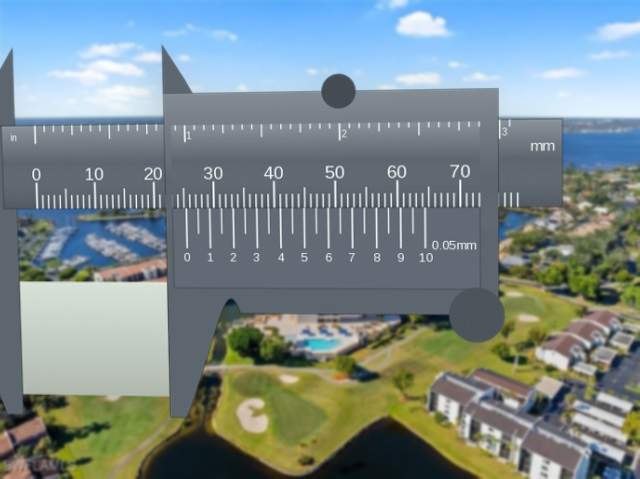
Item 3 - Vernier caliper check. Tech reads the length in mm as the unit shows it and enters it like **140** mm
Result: **25.4** mm
